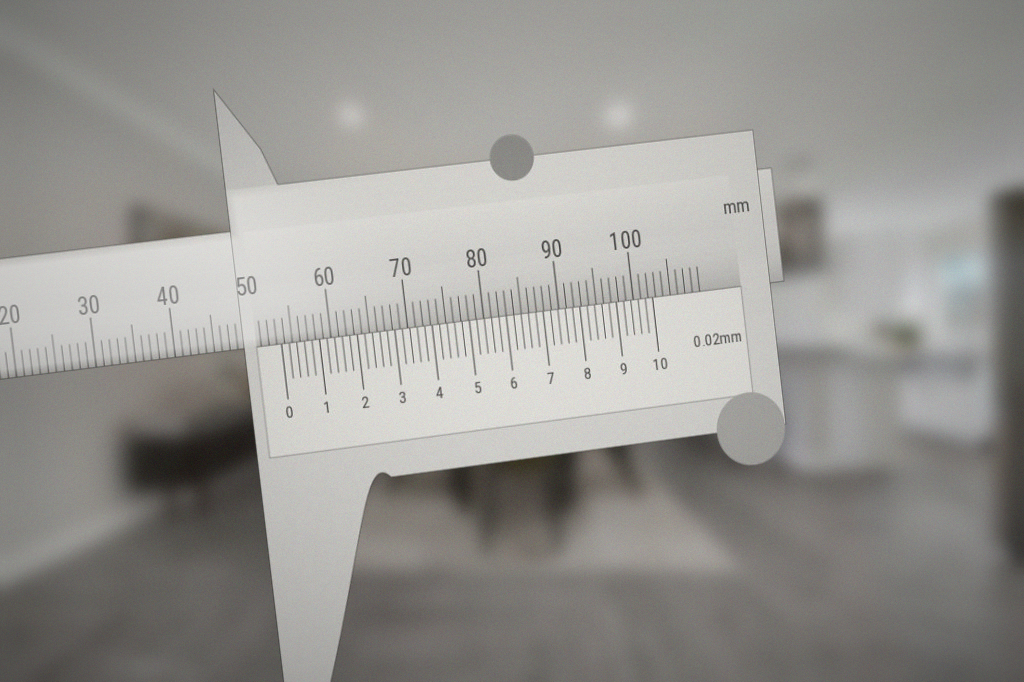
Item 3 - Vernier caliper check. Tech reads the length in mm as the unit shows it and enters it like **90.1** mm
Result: **53.6** mm
